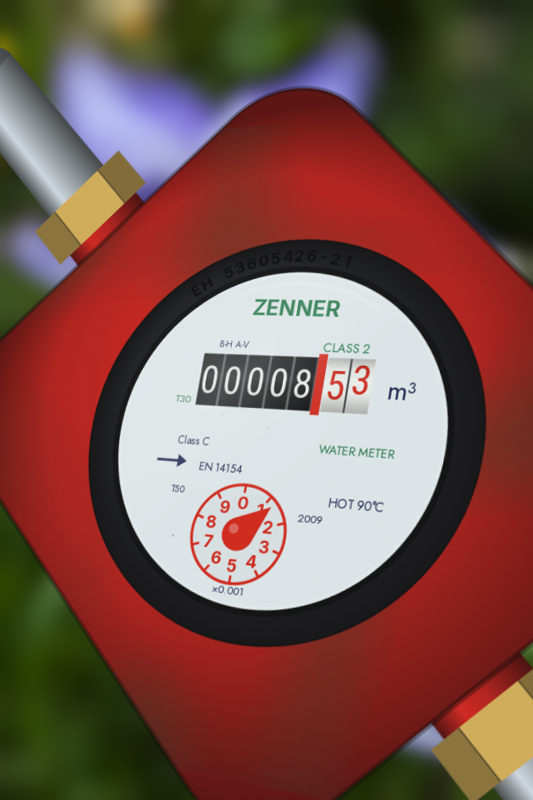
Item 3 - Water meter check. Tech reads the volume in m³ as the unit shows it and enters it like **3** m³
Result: **8.531** m³
